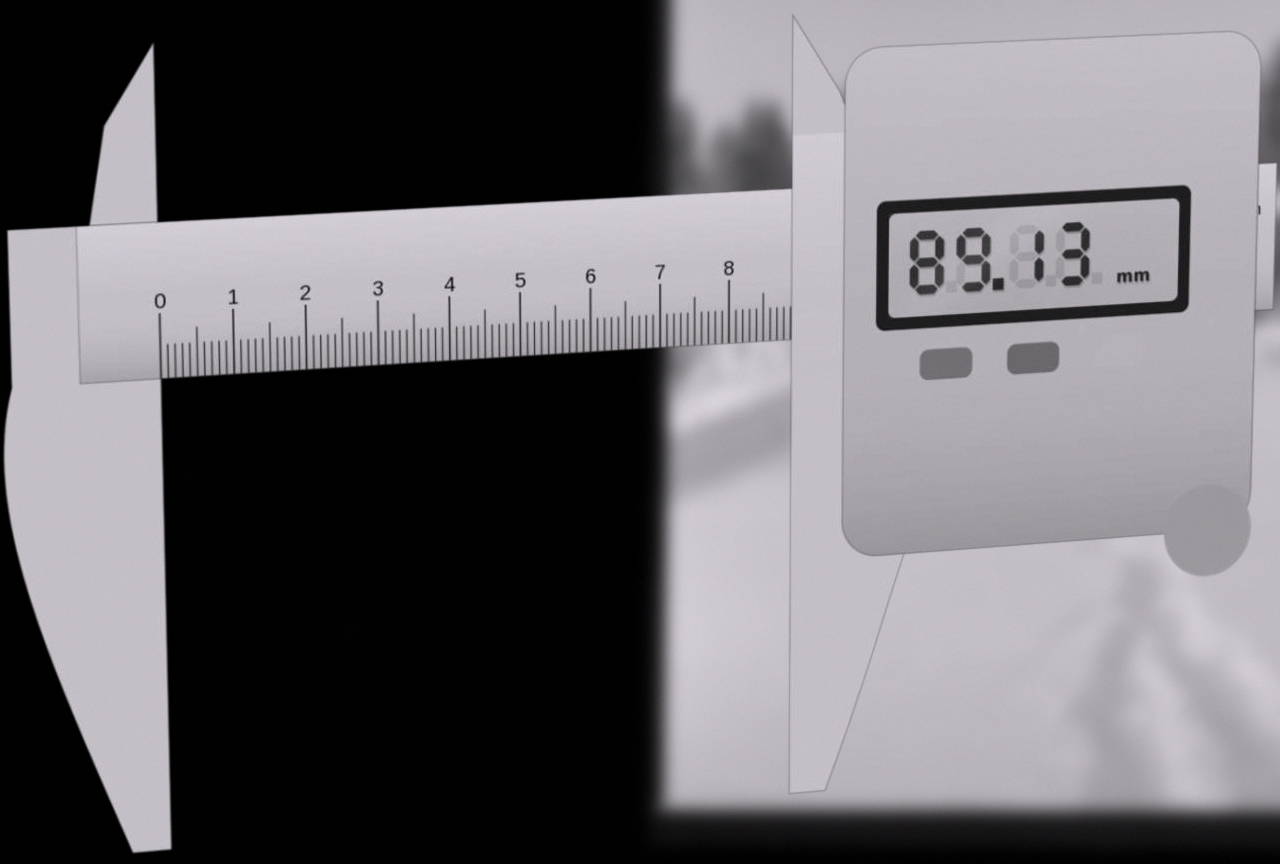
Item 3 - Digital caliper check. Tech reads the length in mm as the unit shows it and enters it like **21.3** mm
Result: **89.13** mm
